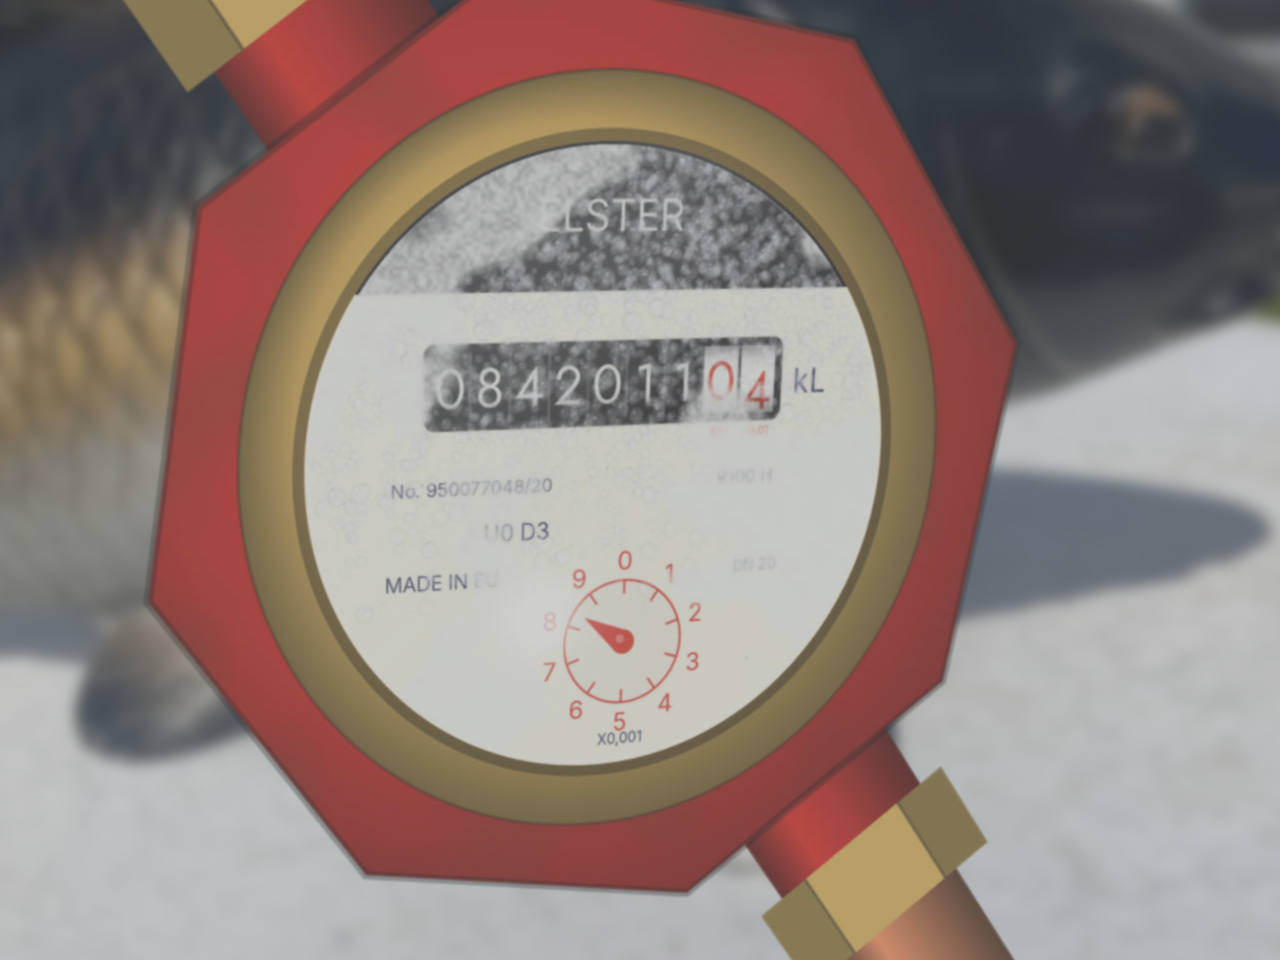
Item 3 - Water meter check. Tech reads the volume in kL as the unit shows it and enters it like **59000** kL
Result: **842011.038** kL
